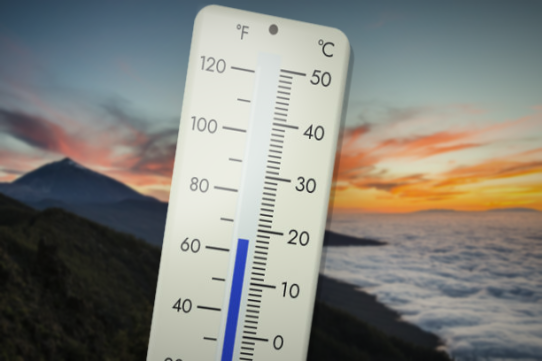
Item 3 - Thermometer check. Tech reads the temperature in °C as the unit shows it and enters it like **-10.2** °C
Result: **18** °C
